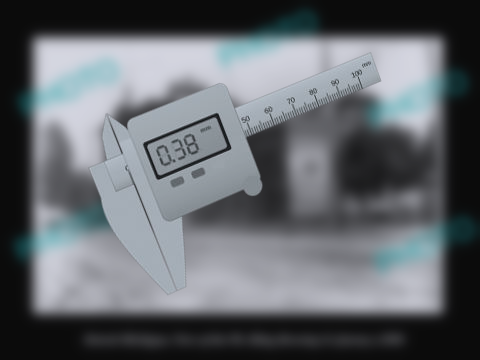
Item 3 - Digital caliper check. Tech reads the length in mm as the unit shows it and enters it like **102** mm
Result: **0.38** mm
